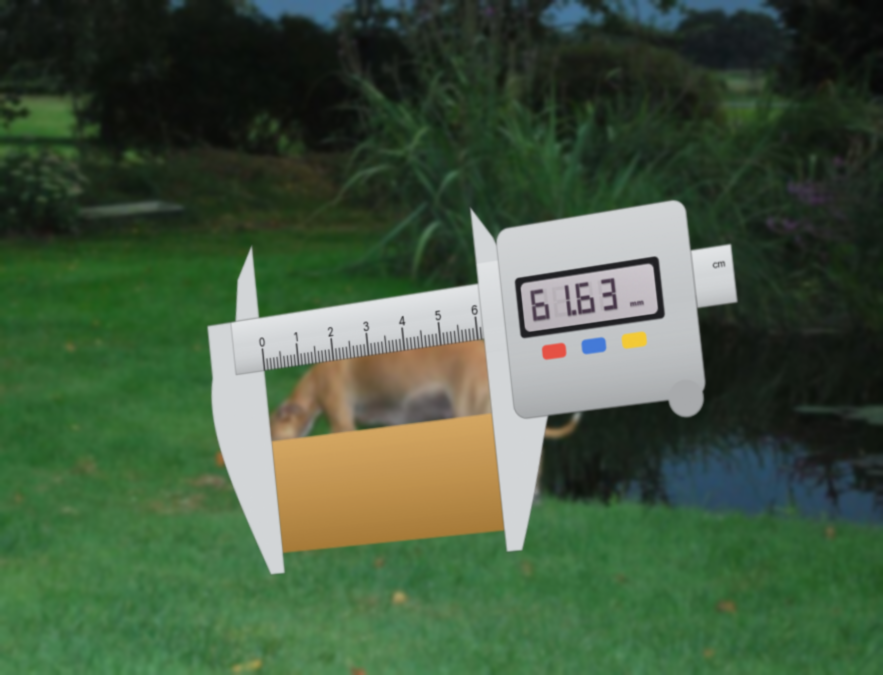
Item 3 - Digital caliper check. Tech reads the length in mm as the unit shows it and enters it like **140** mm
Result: **61.63** mm
